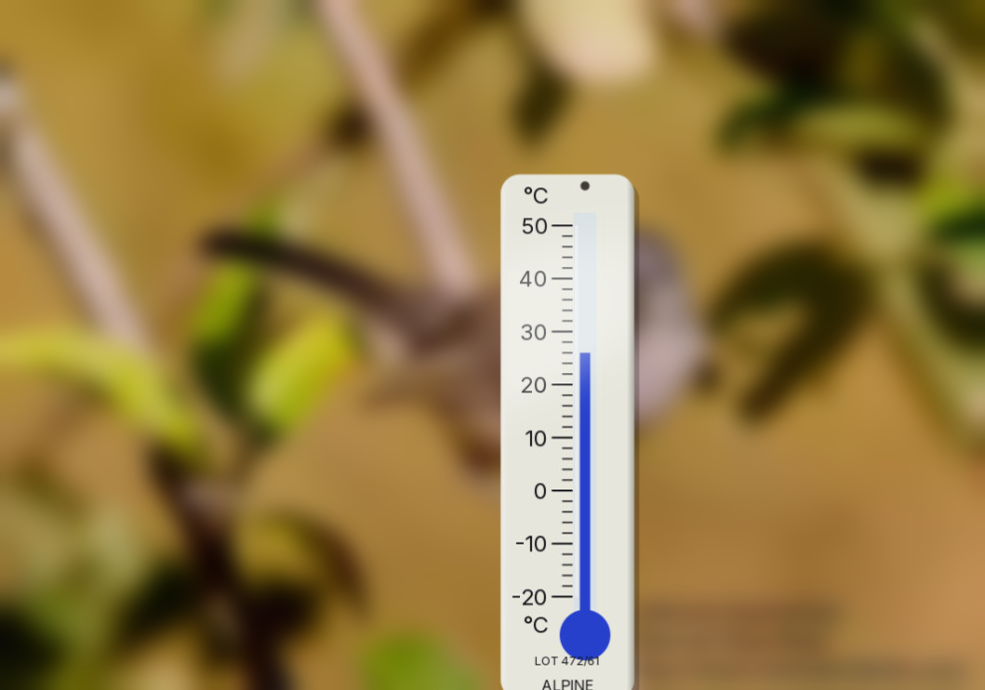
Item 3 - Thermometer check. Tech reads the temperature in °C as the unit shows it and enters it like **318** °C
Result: **26** °C
